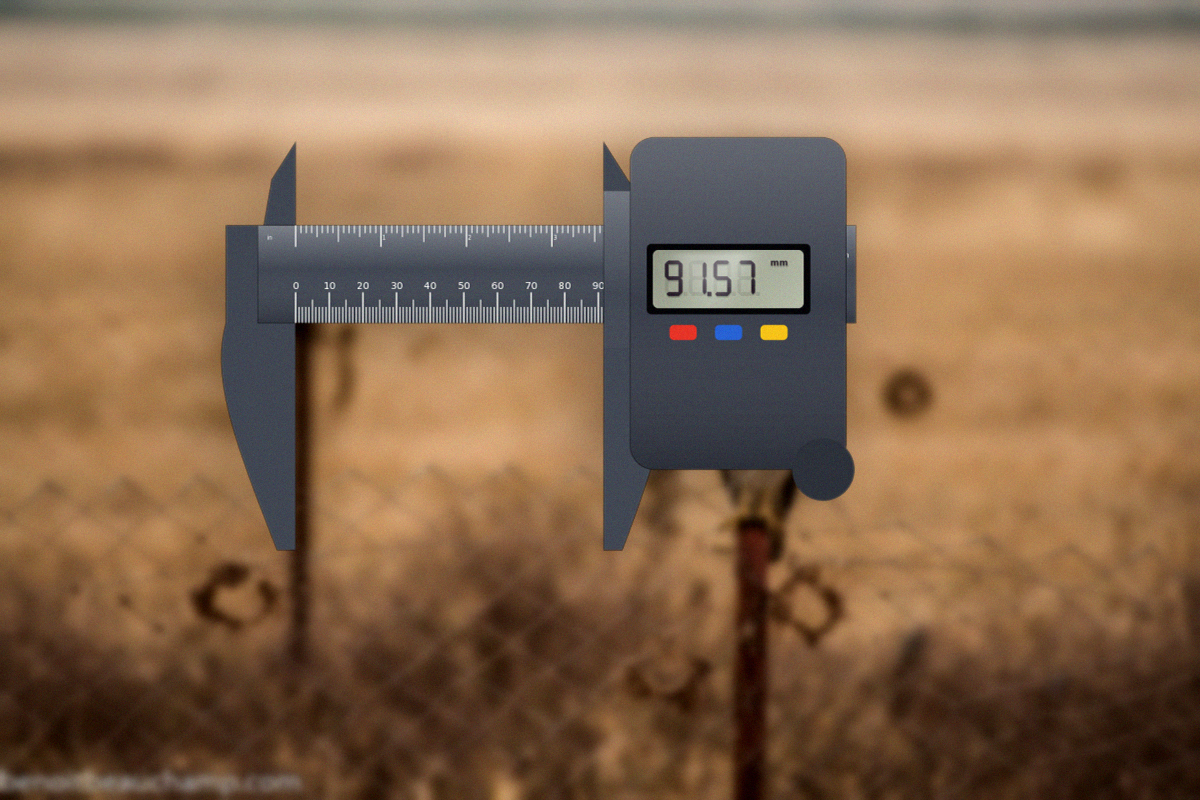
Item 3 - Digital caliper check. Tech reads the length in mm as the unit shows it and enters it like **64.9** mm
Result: **91.57** mm
